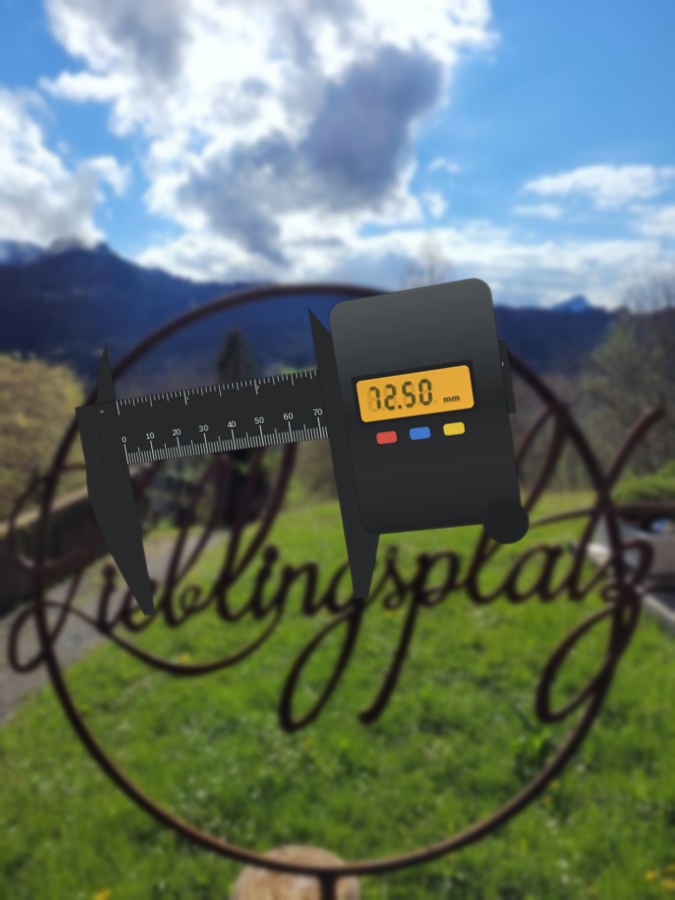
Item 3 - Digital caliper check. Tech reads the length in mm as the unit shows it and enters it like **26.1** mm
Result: **72.50** mm
